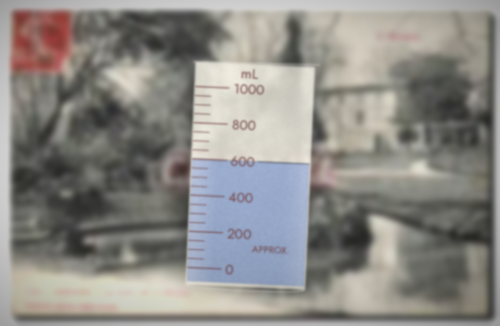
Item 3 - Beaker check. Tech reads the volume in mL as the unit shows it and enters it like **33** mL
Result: **600** mL
